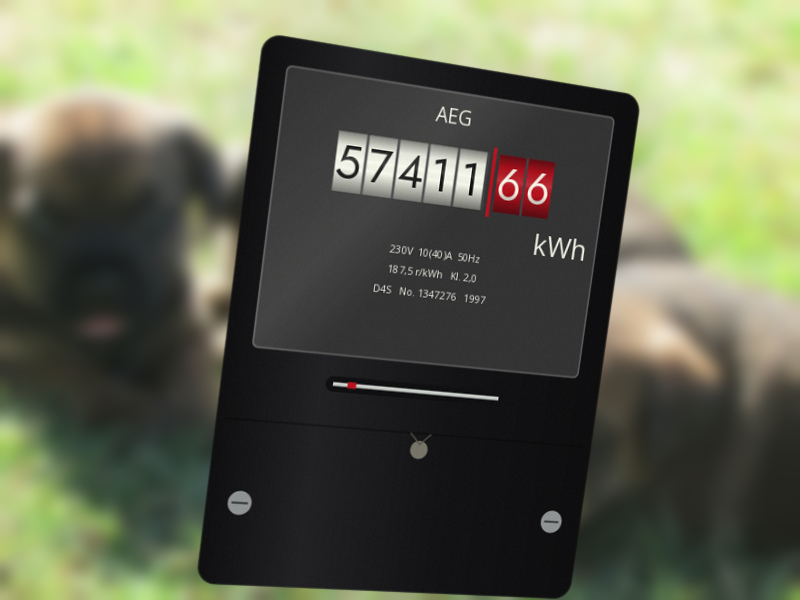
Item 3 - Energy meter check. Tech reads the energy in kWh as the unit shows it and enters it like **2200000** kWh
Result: **57411.66** kWh
